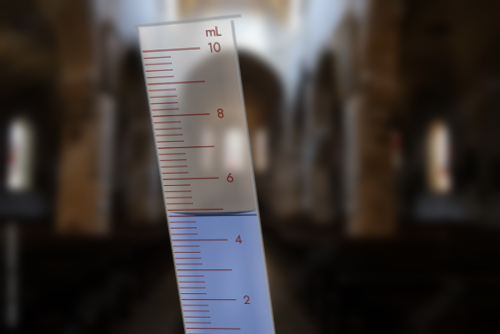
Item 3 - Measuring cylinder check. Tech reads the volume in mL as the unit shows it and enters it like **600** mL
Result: **4.8** mL
